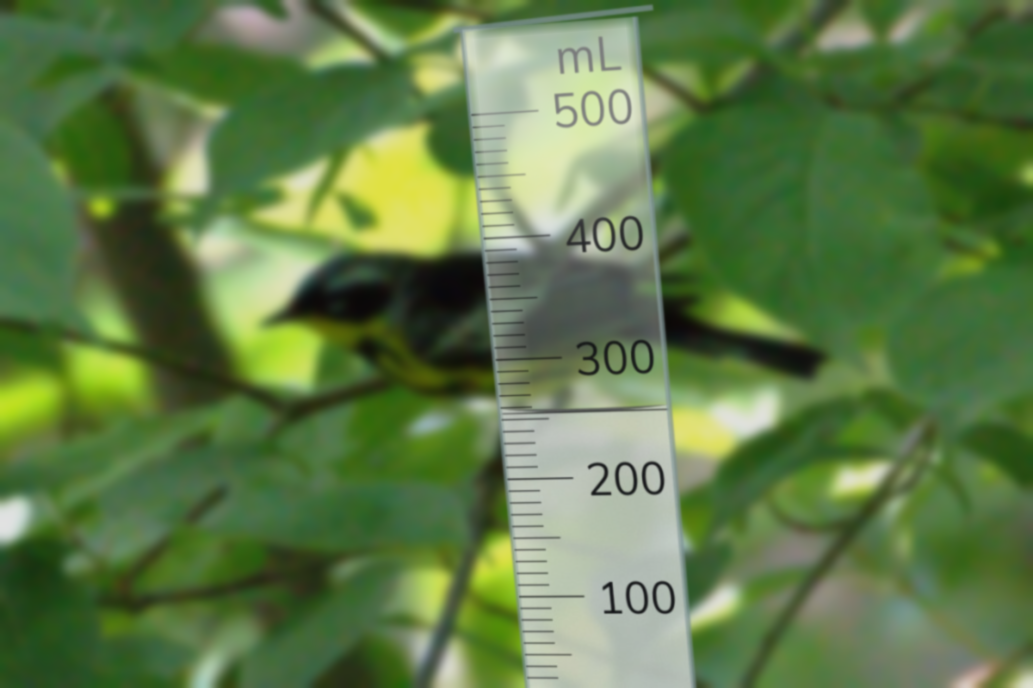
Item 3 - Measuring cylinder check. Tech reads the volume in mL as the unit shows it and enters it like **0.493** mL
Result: **255** mL
